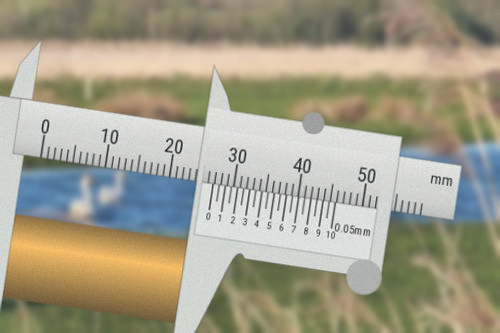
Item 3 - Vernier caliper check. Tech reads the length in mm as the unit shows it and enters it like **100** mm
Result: **26.8** mm
